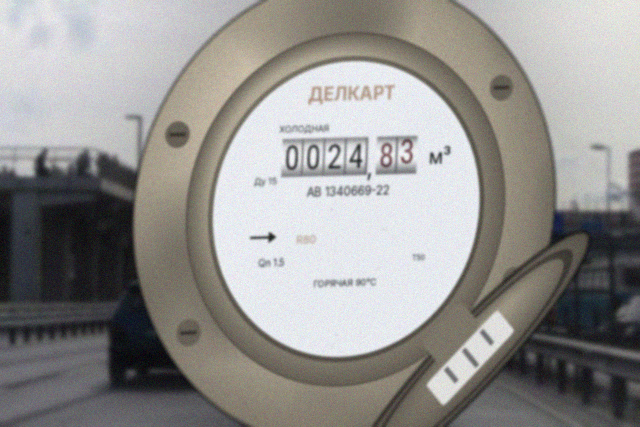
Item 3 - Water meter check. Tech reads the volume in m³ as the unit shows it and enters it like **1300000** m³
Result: **24.83** m³
